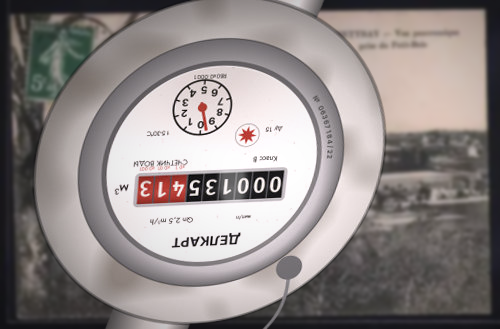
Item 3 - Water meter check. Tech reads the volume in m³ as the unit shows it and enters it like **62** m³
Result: **135.4129** m³
